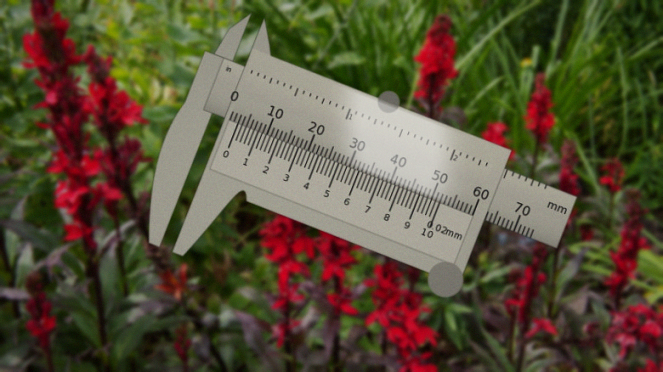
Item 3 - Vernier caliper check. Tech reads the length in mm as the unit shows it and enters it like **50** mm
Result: **3.0** mm
